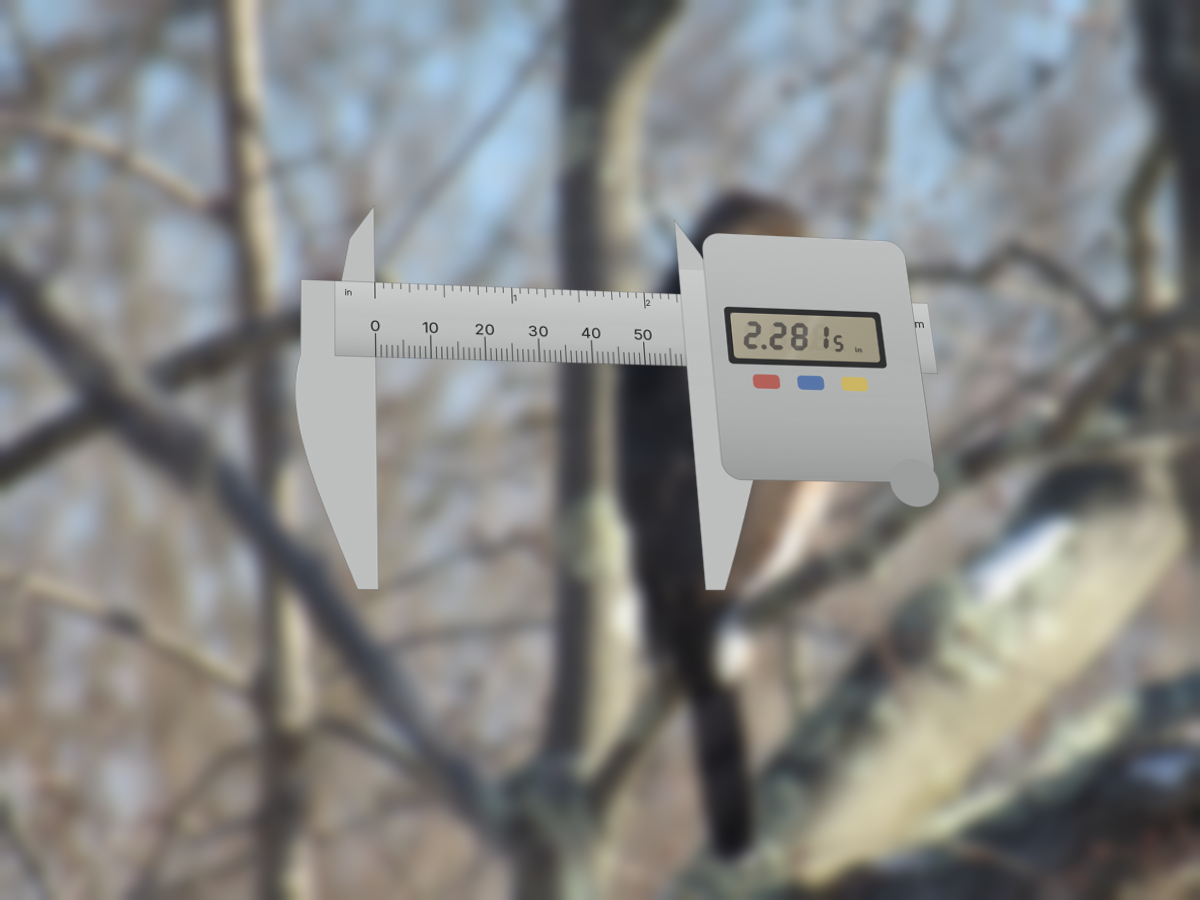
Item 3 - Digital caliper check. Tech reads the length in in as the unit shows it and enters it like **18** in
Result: **2.2815** in
